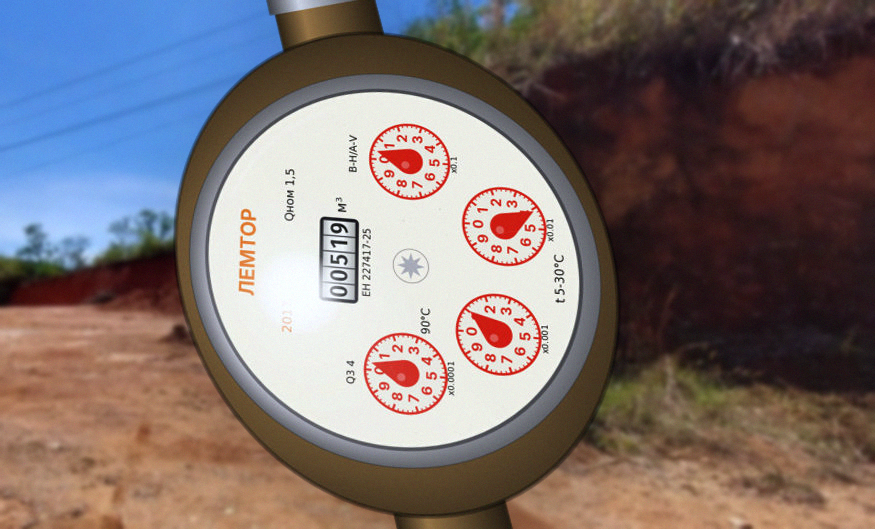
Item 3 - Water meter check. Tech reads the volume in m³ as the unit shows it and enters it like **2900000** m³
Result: **519.0410** m³
